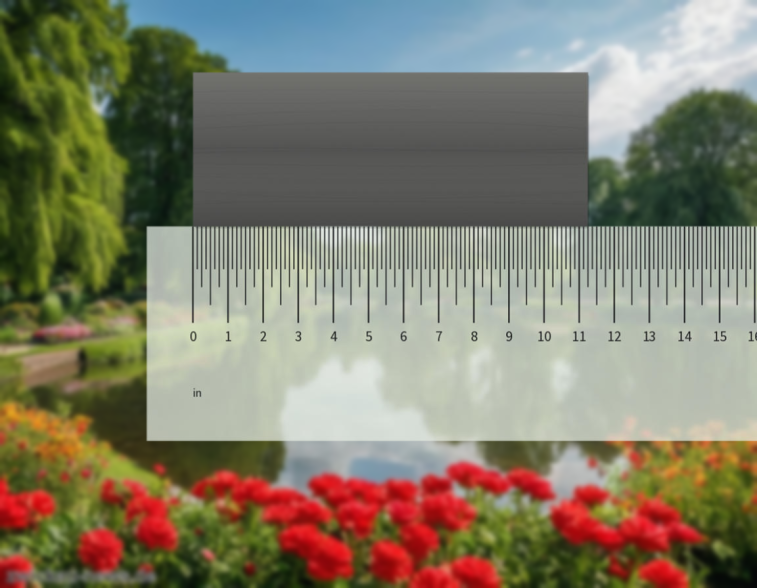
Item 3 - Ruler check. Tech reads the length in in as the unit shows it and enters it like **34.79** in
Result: **11.25** in
